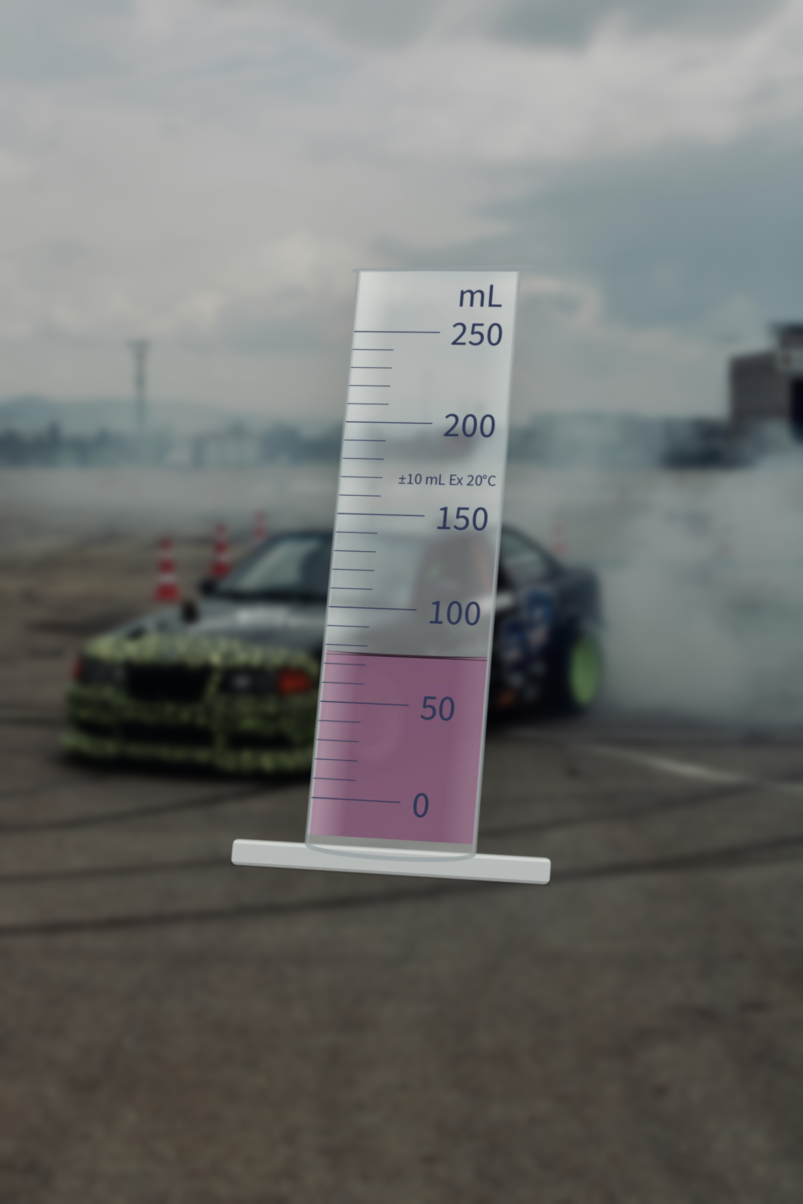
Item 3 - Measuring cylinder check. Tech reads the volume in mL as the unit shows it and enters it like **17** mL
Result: **75** mL
